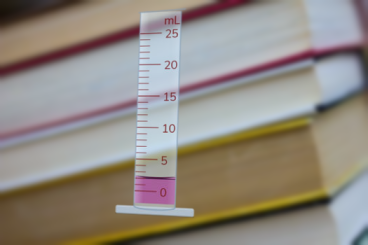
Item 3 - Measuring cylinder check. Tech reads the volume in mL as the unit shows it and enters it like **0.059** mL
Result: **2** mL
